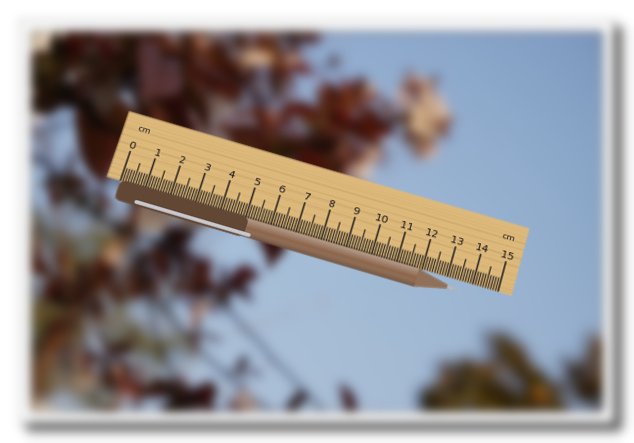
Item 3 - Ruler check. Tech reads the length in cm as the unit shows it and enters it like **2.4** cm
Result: **13.5** cm
